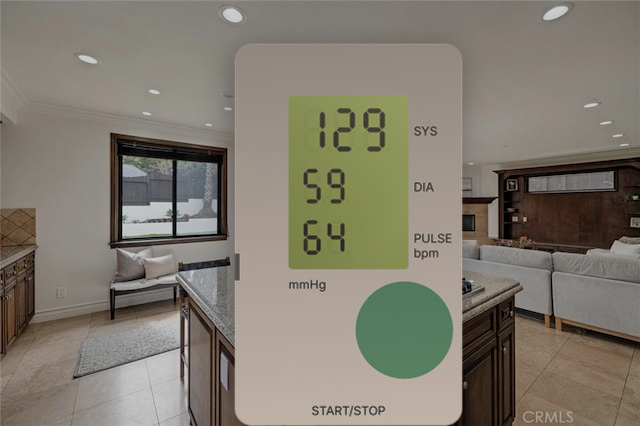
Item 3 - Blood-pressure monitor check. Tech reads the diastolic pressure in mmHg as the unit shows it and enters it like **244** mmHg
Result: **59** mmHg
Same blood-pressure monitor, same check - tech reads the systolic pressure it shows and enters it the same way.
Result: **129** mmHg
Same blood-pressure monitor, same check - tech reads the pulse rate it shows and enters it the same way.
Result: **64** bpm
